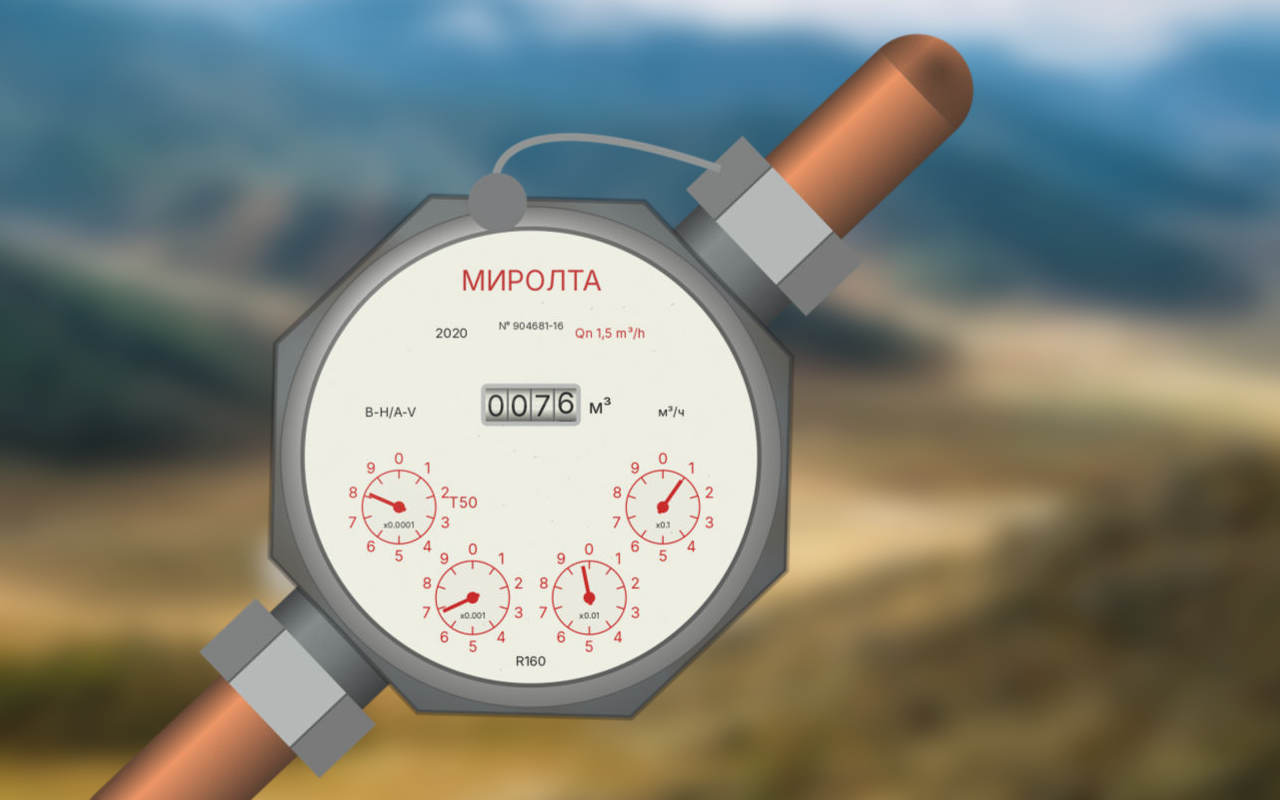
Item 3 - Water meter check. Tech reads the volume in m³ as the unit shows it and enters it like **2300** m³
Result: **76.0968** m³
